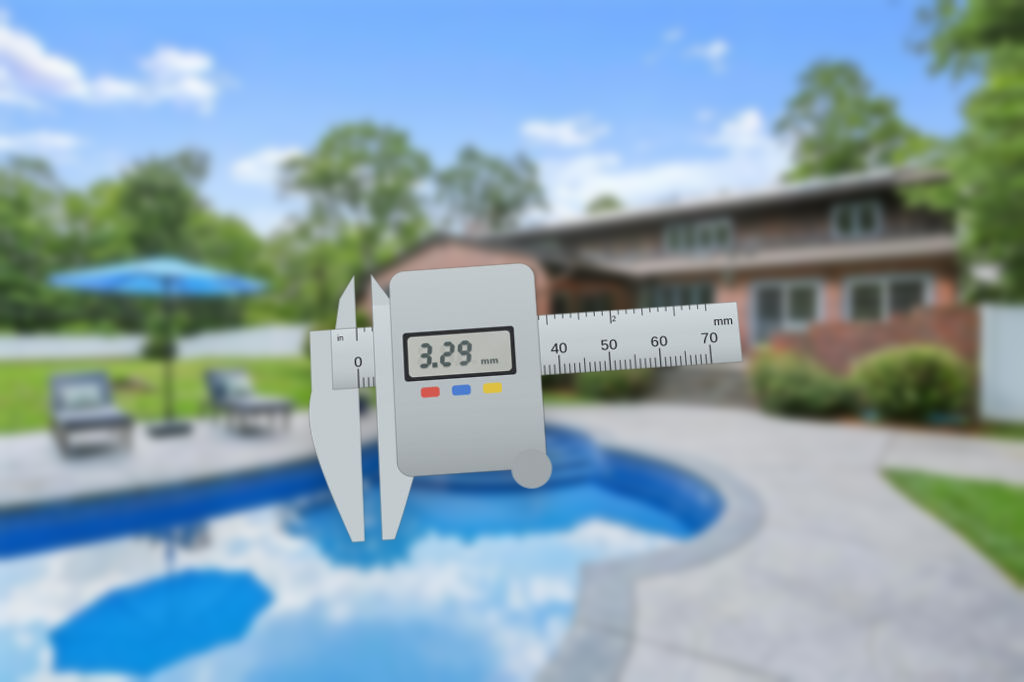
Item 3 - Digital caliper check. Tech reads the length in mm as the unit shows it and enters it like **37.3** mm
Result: **3.29** mm
